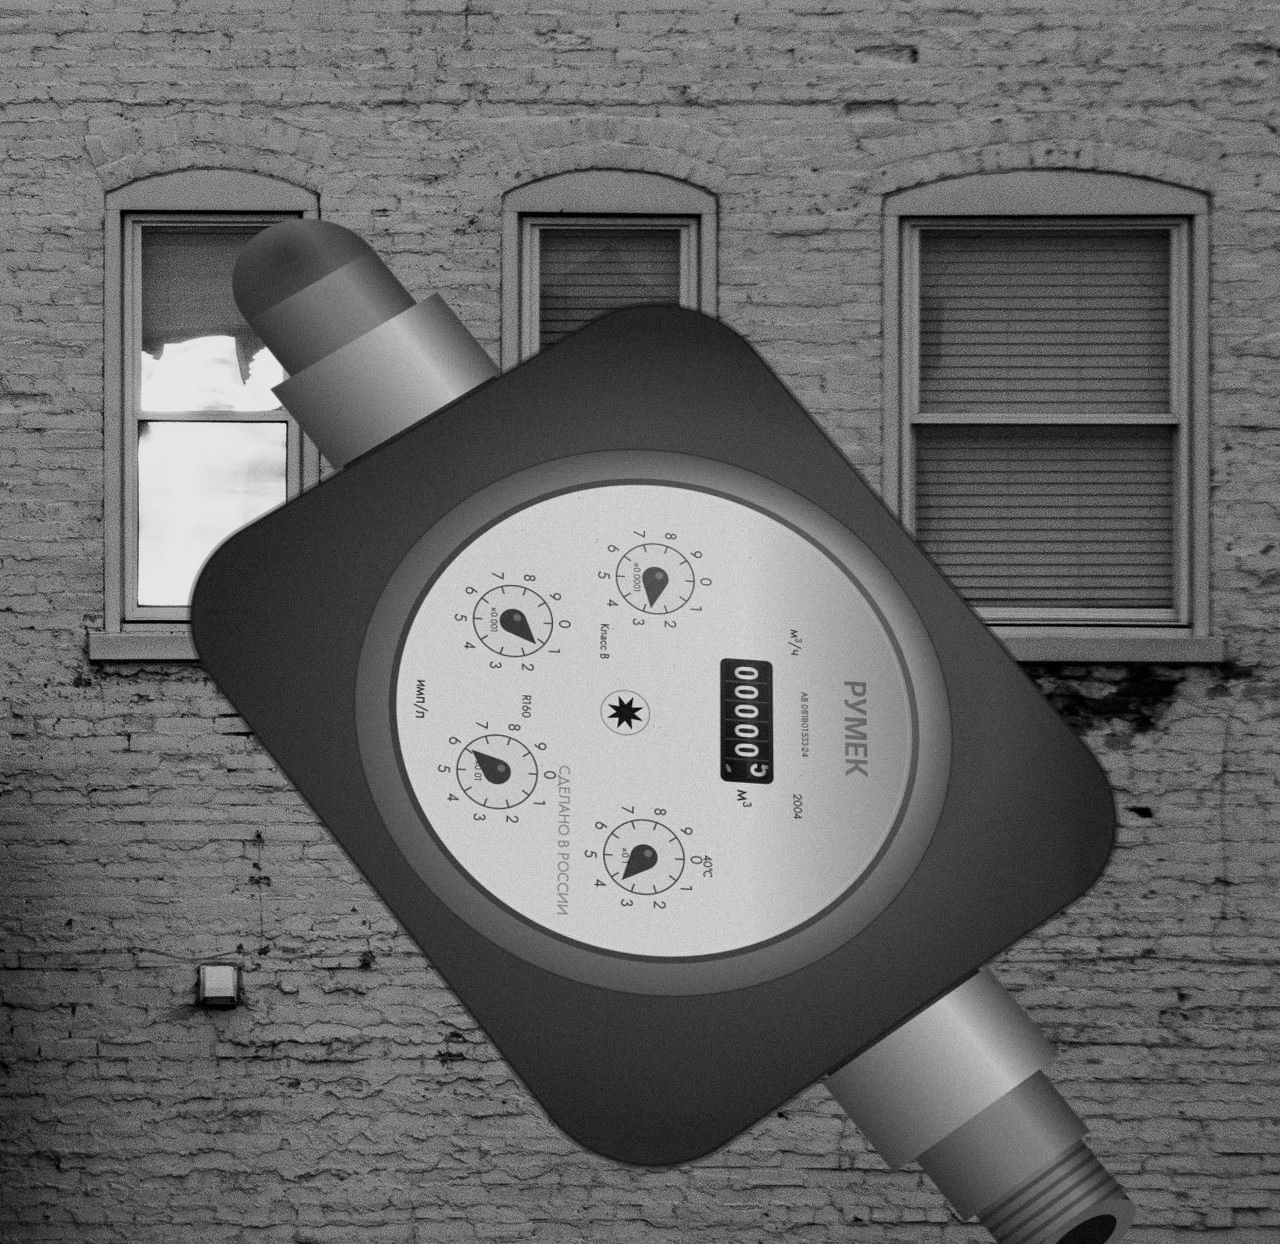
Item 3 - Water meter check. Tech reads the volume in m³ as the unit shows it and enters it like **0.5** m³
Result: **5.3612** m³
